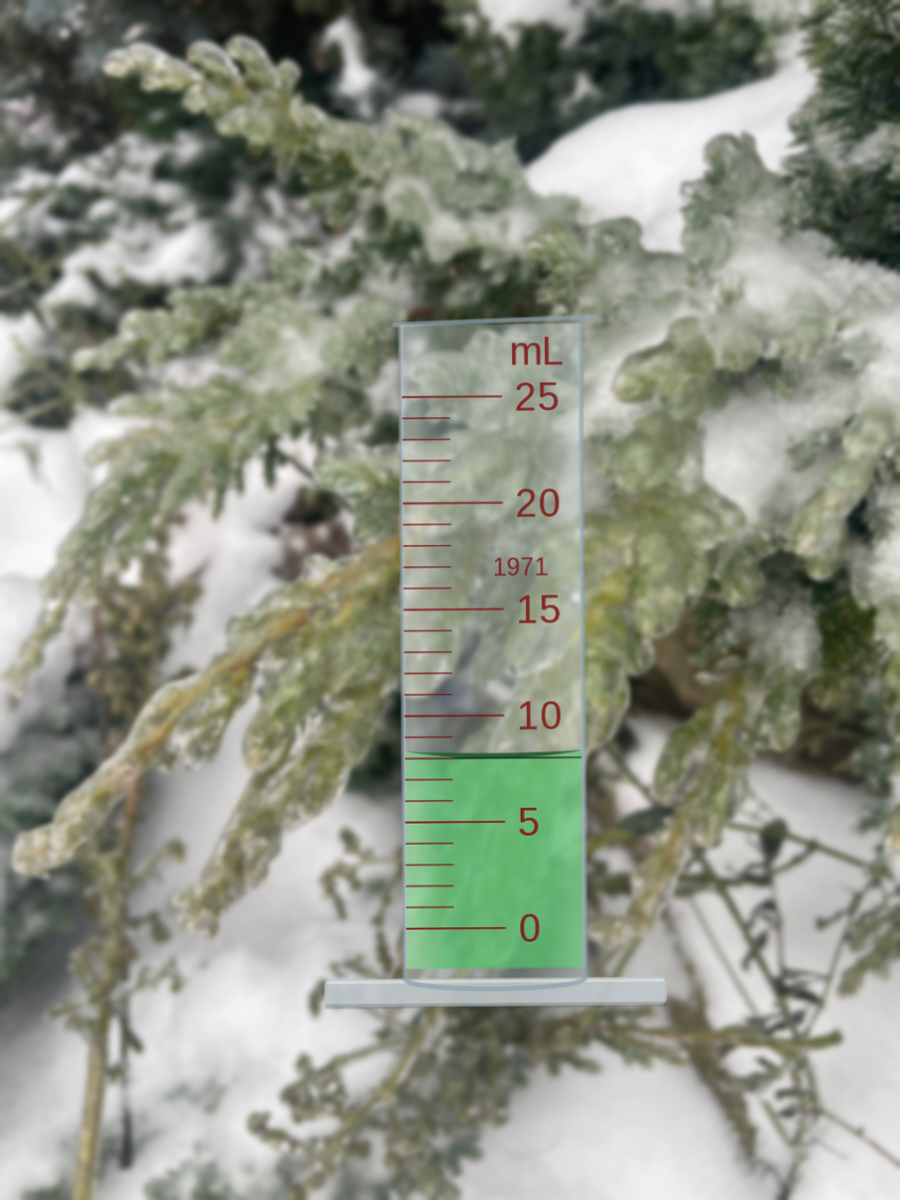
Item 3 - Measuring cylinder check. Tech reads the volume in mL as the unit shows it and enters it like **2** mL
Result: **8** mL
